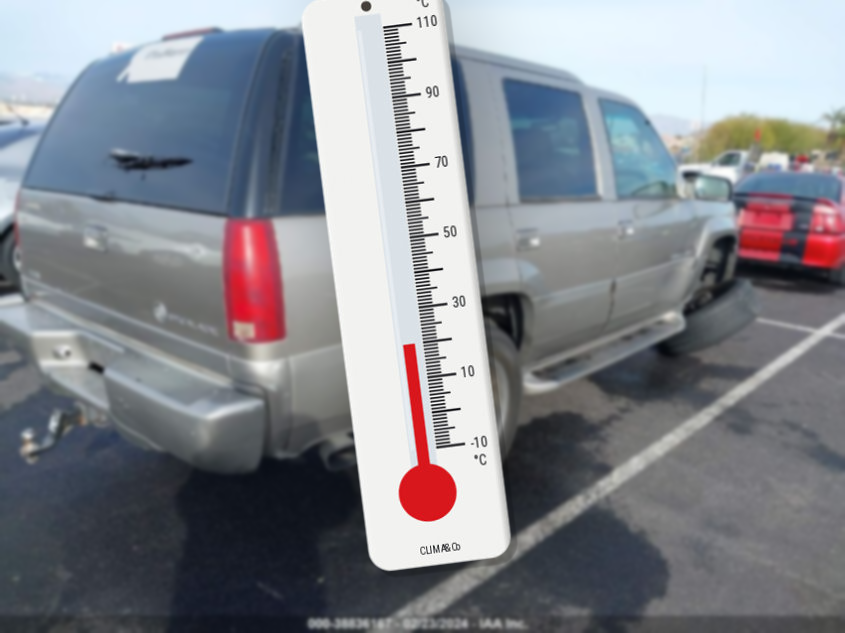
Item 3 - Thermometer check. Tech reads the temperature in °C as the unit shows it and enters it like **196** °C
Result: **20** °C
